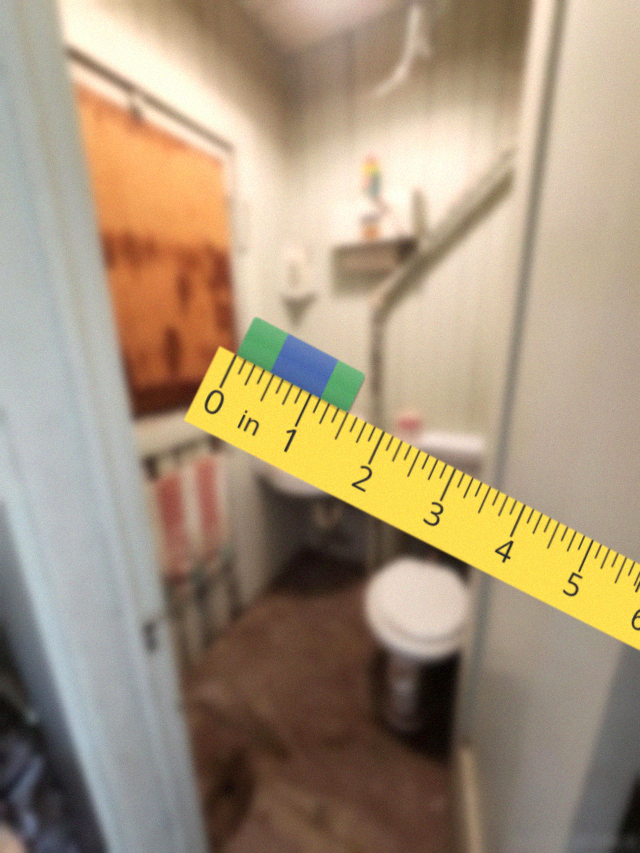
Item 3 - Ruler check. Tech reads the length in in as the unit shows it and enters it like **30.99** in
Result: **1.5** in
